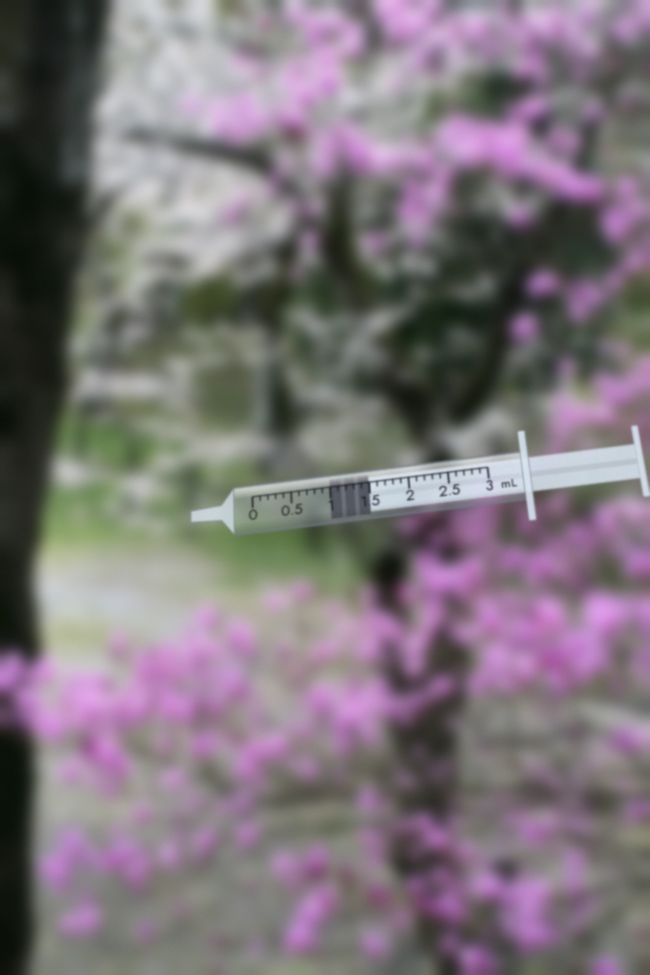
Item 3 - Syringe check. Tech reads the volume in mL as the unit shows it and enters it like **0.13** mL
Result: **1** mL
